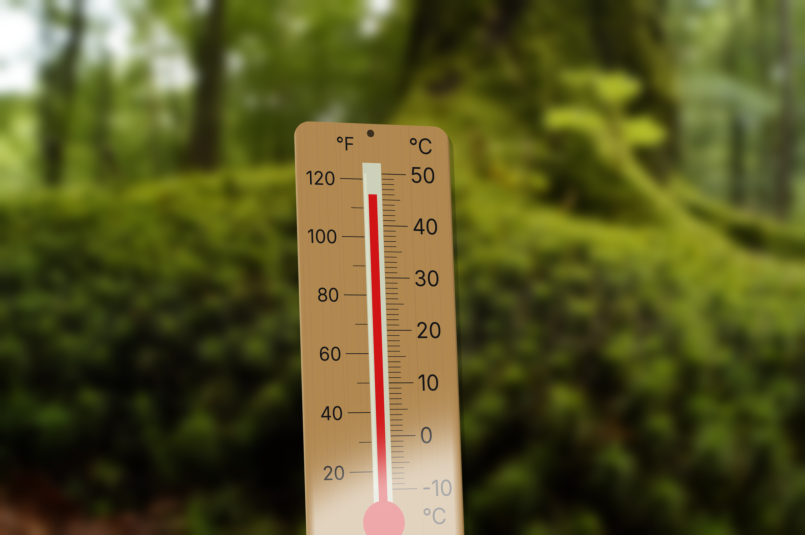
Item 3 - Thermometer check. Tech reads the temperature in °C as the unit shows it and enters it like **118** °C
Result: **46** °C
